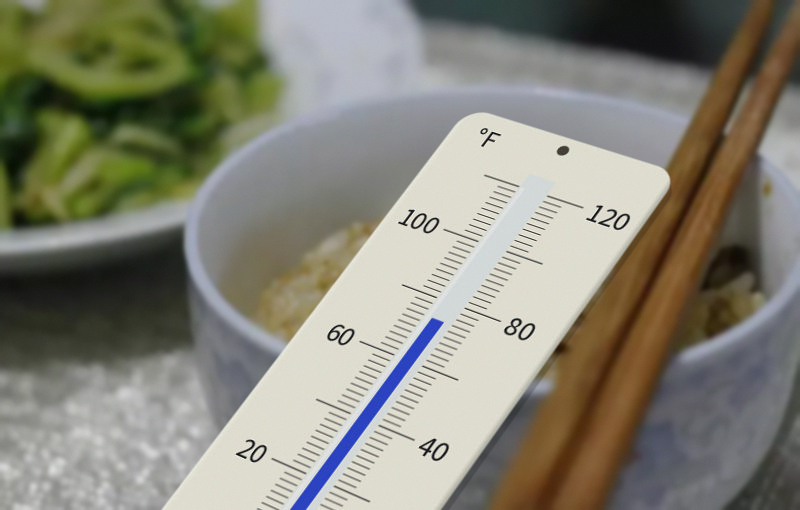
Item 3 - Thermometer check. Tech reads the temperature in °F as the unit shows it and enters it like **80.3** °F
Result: **74** °F
